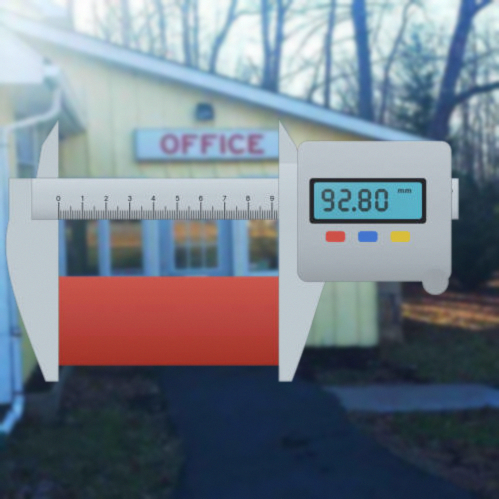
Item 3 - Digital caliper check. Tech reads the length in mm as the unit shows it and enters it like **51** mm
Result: **92.80** mm
